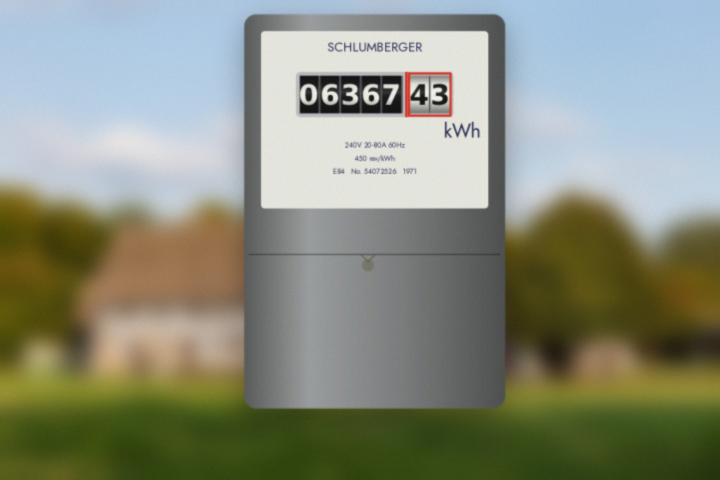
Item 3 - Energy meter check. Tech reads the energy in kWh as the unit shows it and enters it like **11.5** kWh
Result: **6367.43** kWh
